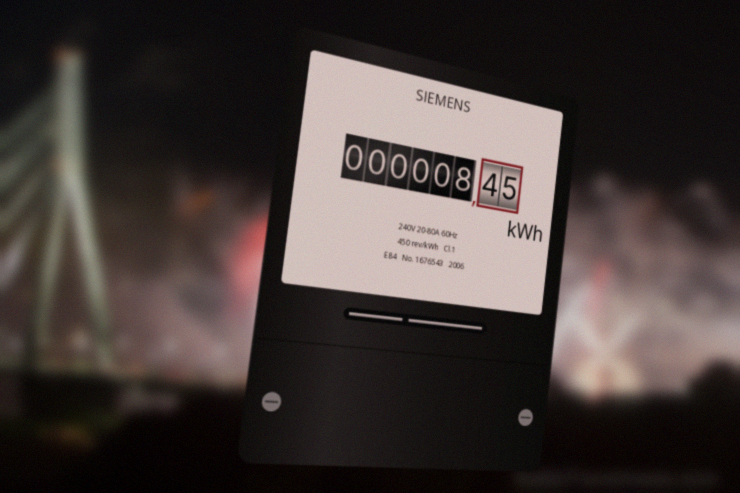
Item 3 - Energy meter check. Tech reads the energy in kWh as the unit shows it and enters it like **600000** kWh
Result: **8.45** kWh
